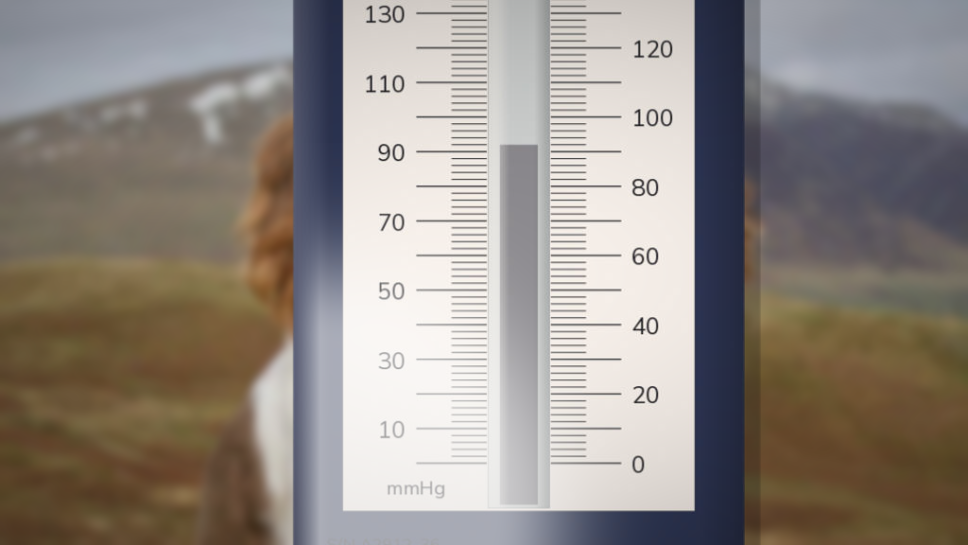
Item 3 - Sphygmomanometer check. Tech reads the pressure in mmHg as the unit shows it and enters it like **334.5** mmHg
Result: **92** mmHg
